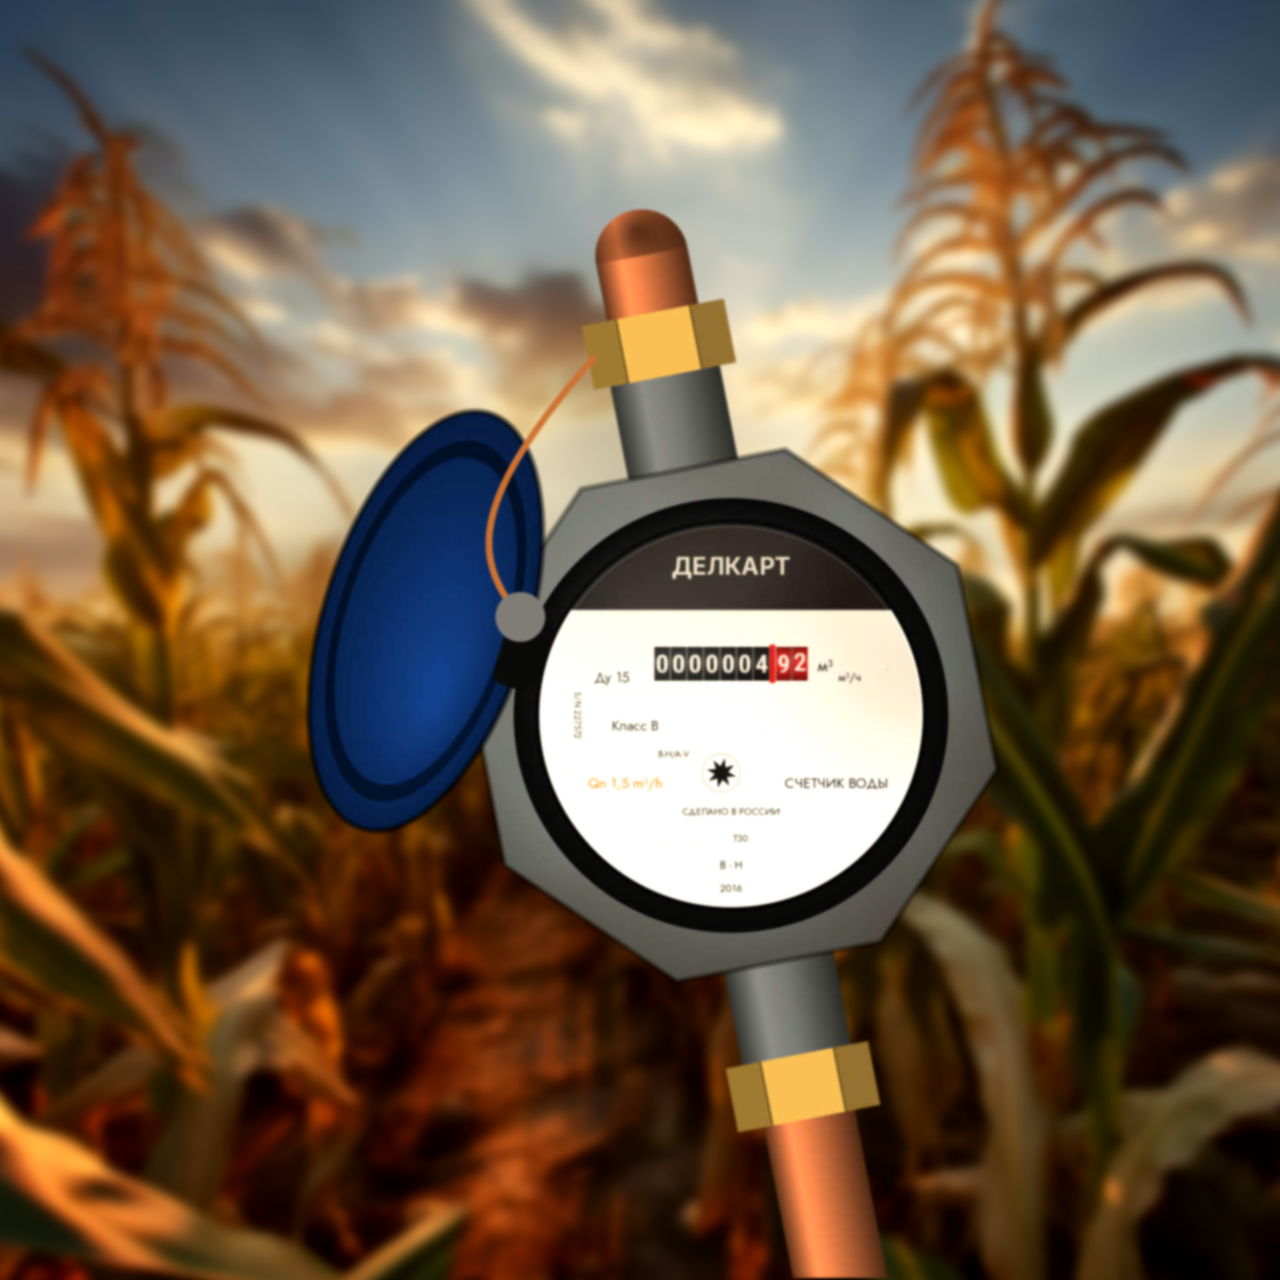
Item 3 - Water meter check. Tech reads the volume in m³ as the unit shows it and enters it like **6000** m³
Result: **4.92** m³
